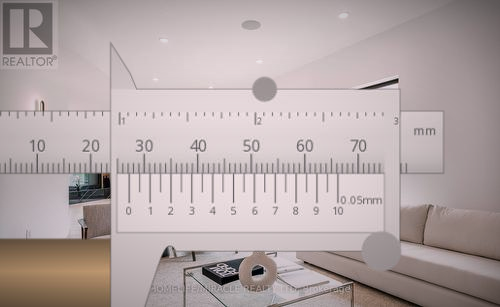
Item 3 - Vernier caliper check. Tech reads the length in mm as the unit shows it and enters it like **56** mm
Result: **27.2** mm
